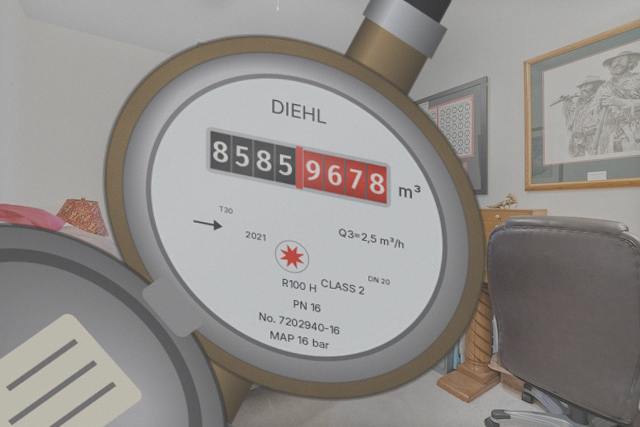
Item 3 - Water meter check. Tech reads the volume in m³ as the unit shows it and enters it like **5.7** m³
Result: **8585.9678** m³
